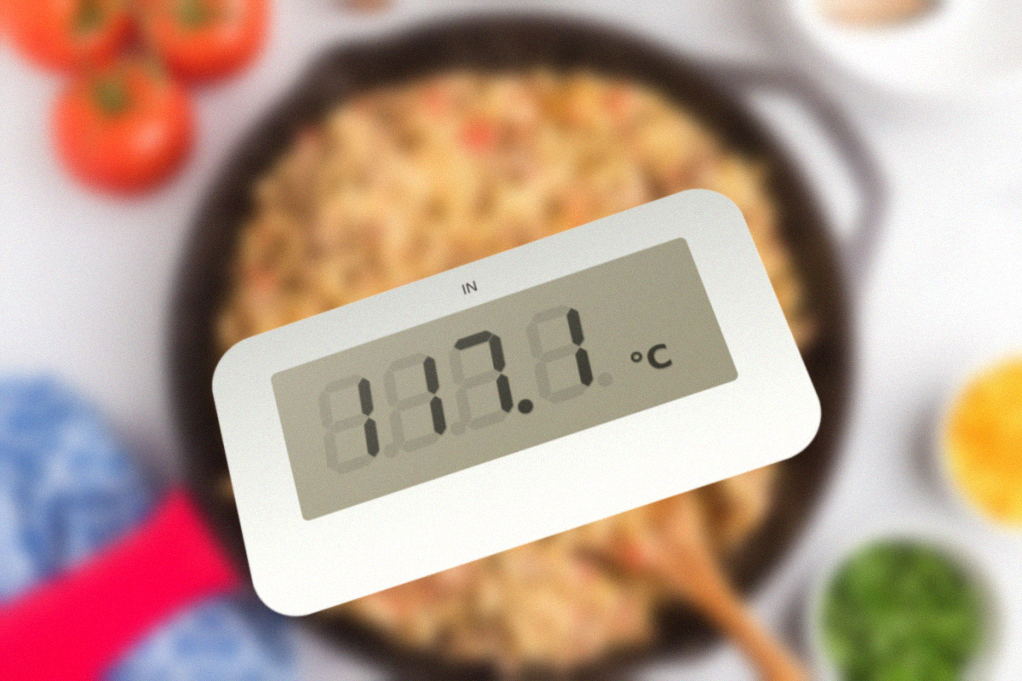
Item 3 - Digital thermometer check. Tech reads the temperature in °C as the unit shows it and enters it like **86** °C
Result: **117.1** °C
